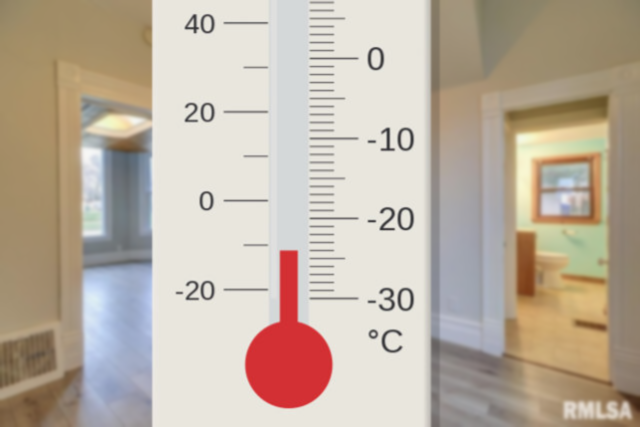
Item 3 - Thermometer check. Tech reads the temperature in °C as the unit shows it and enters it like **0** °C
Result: **-24** °C
